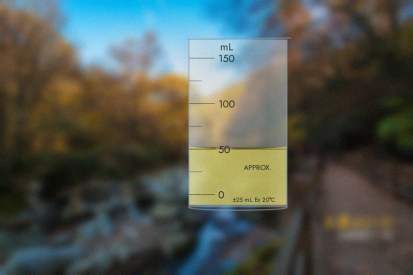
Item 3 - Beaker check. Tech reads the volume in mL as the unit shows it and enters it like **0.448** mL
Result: **50** mL
